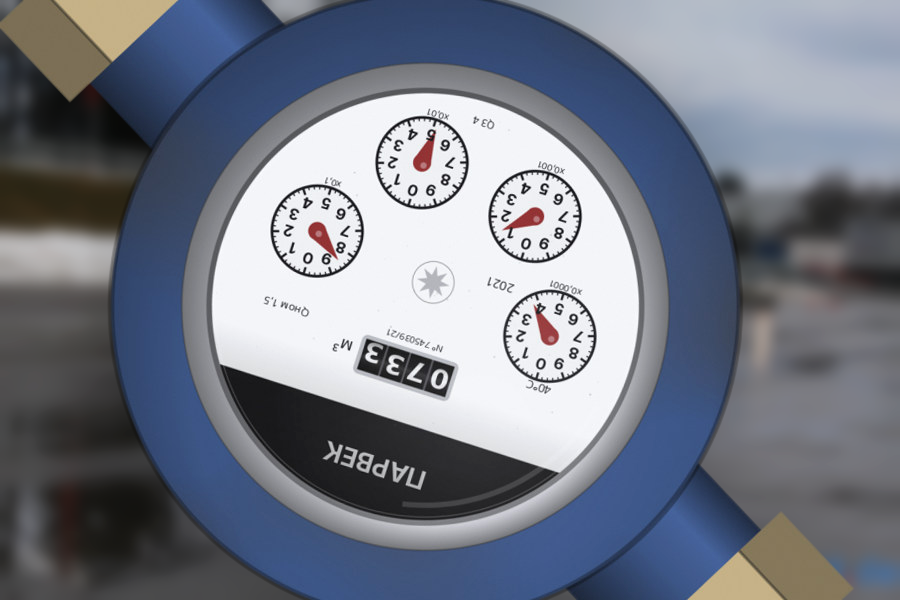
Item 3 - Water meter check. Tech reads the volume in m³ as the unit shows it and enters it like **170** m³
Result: **732.8513** m³
